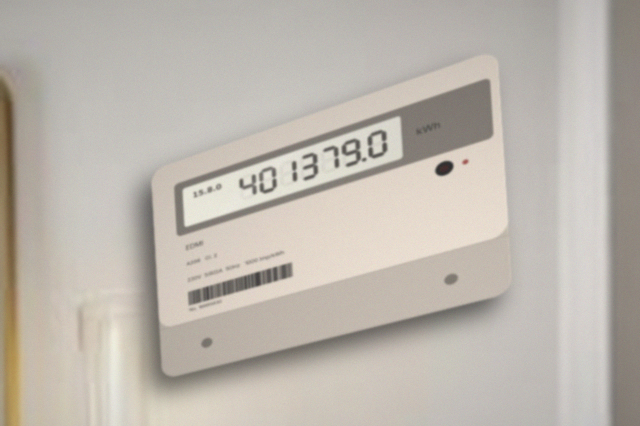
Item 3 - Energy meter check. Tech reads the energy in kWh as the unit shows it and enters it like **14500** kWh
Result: **401379.0** kWh
